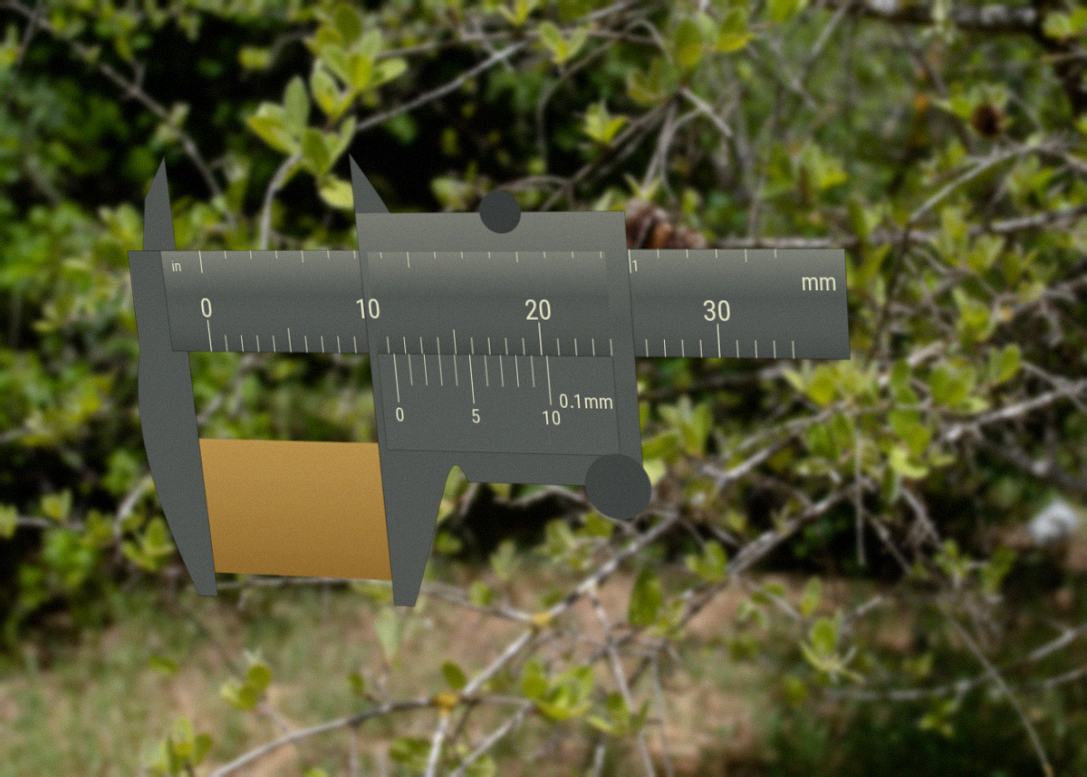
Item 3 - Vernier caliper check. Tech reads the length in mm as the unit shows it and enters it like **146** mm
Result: **11.3** mm
